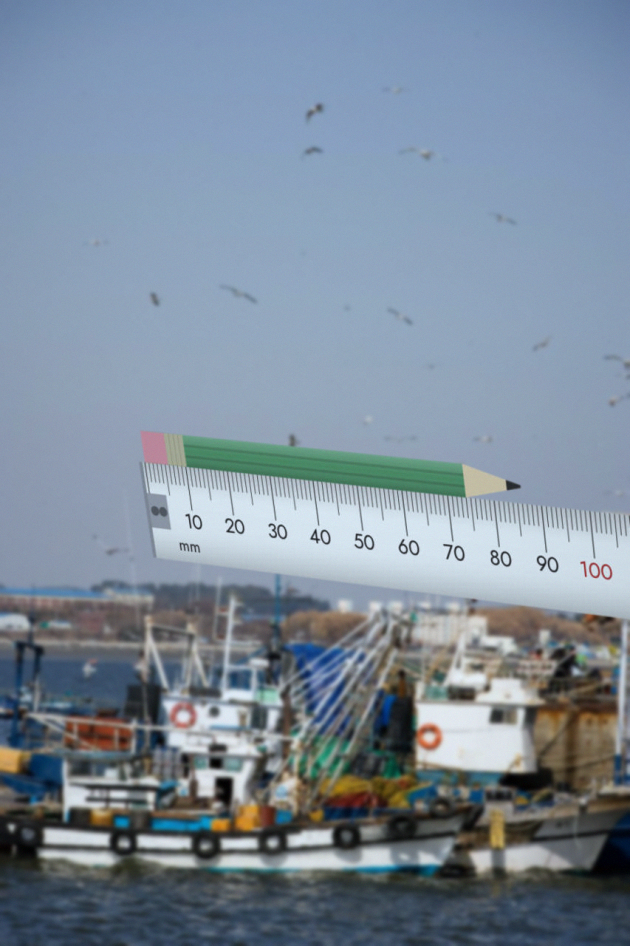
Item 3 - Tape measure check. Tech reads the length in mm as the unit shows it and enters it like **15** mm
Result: **86** mm
